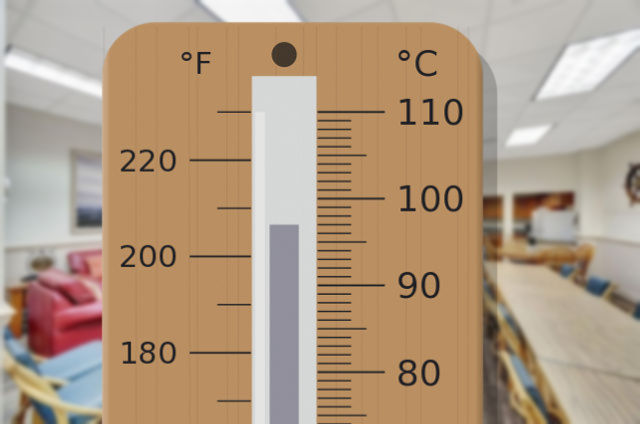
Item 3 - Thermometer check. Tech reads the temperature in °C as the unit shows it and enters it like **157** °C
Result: **97** °C
